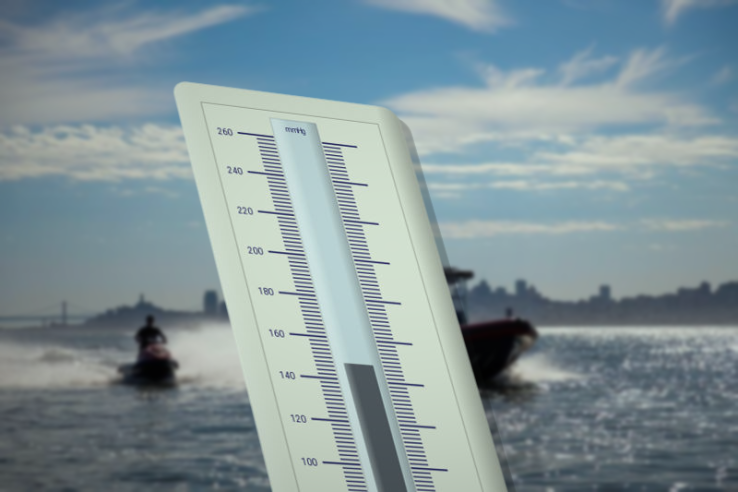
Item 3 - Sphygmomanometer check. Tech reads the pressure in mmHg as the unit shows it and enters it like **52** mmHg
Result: **148** mmHg
